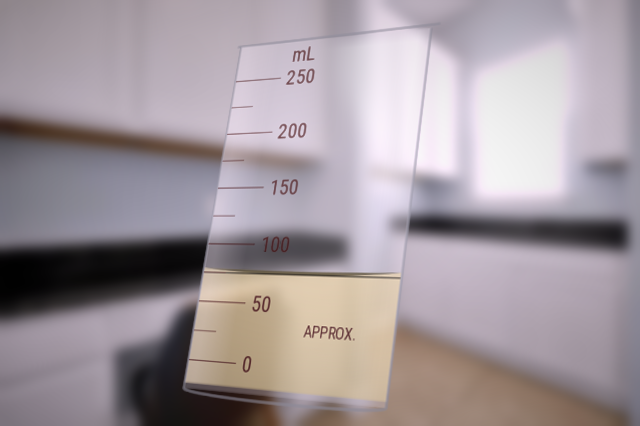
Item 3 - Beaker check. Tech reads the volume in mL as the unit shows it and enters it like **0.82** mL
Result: **75** mL
